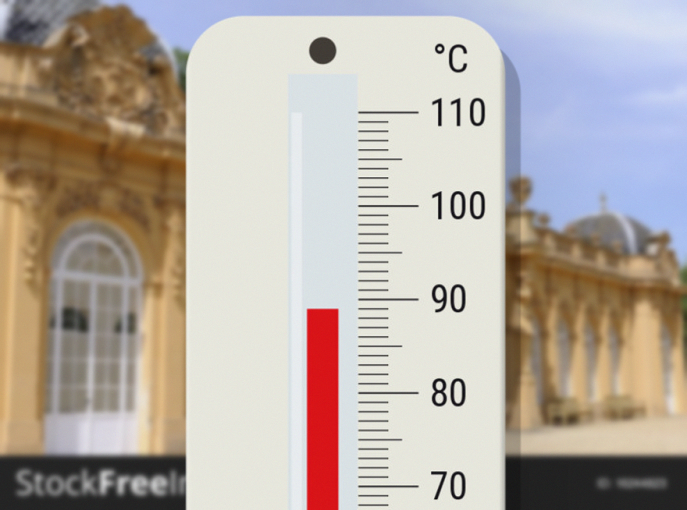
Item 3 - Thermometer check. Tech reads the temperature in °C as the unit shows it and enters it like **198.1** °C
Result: **89** °C
